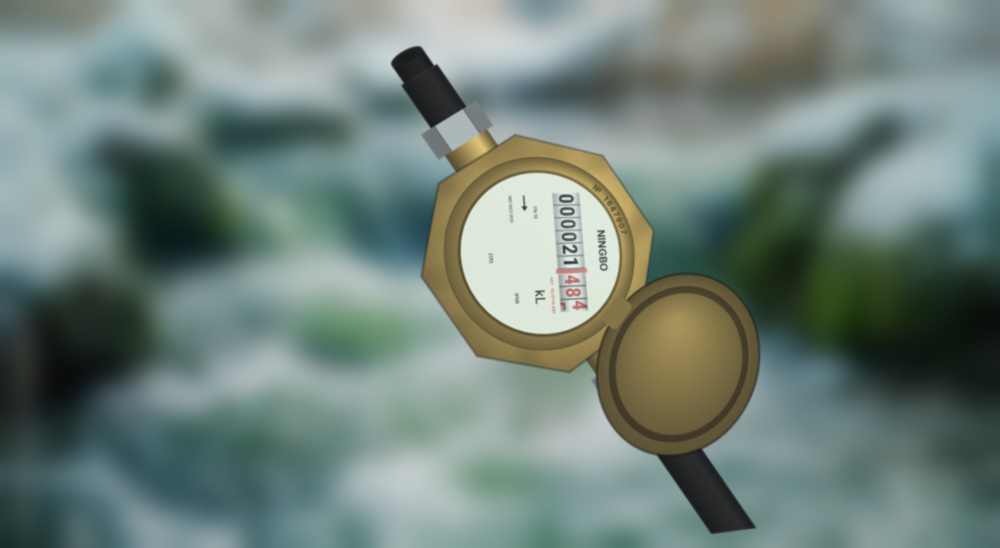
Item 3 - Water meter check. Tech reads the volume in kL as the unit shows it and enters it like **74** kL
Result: **21.484** kL
